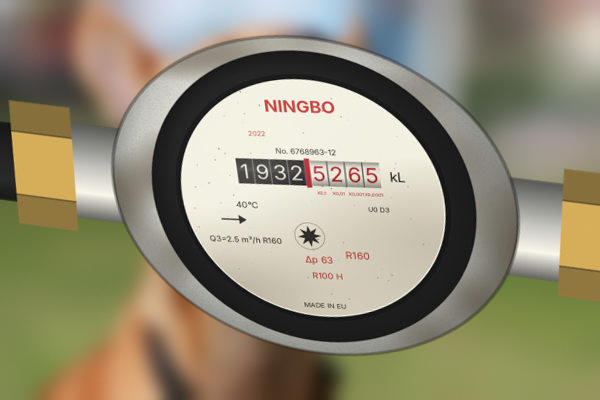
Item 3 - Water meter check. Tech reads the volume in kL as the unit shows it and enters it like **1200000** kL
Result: **1932.5265** kL
